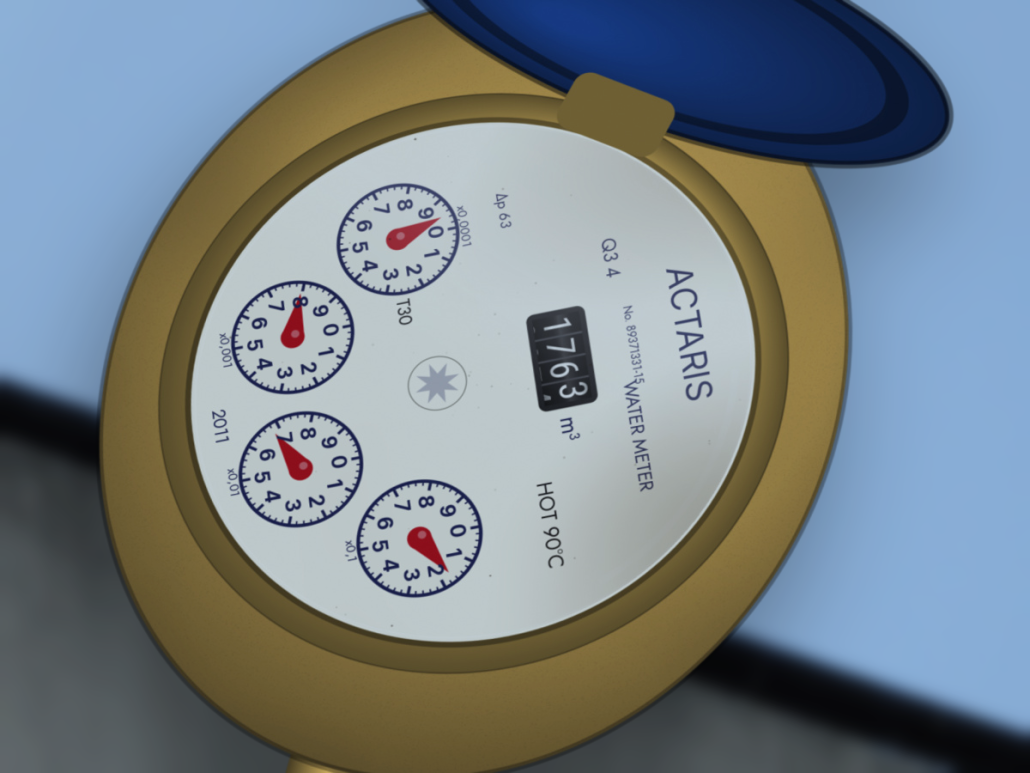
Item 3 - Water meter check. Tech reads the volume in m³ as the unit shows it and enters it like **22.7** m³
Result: **1763.1679** m³
